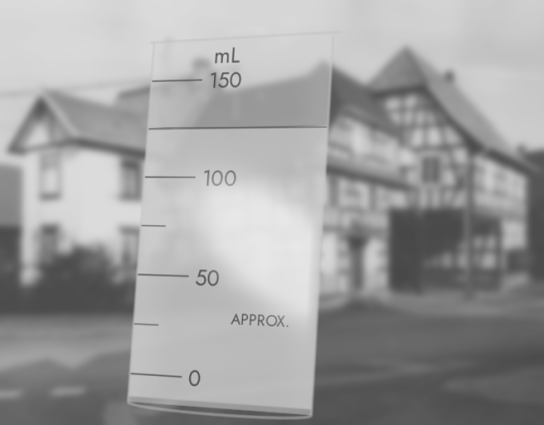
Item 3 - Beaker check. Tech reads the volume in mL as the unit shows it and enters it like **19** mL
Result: **125** mL
